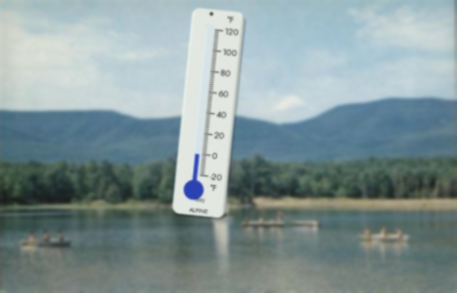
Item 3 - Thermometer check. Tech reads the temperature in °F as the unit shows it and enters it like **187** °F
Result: **0** °F
